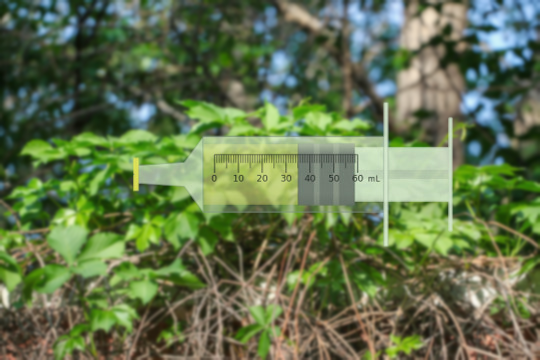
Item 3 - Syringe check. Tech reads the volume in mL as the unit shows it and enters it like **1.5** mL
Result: **35** mL
